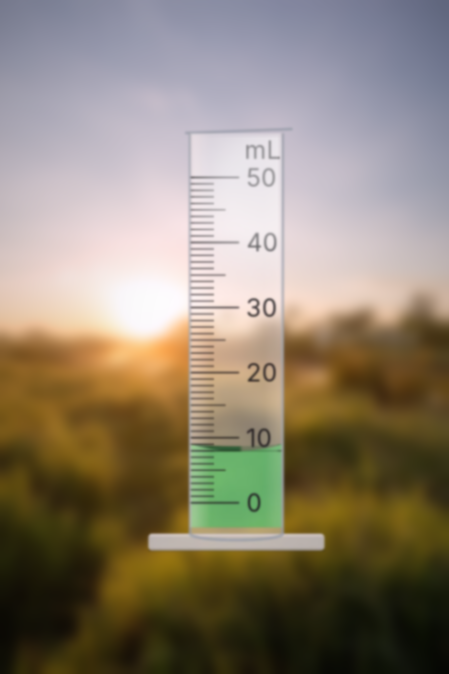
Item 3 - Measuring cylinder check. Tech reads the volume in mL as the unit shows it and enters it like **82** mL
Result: **8** mL
